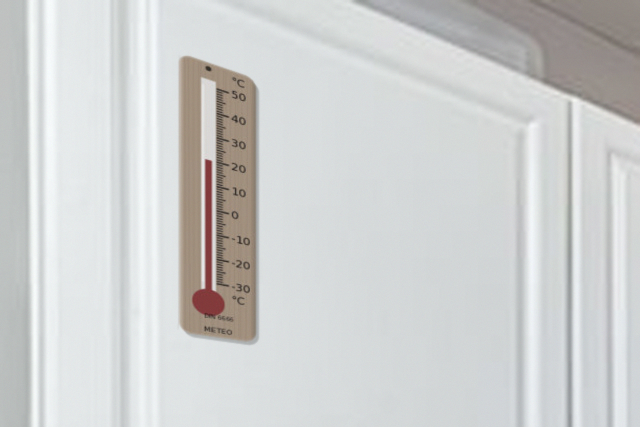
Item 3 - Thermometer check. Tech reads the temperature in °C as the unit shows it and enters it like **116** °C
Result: **20** °C
